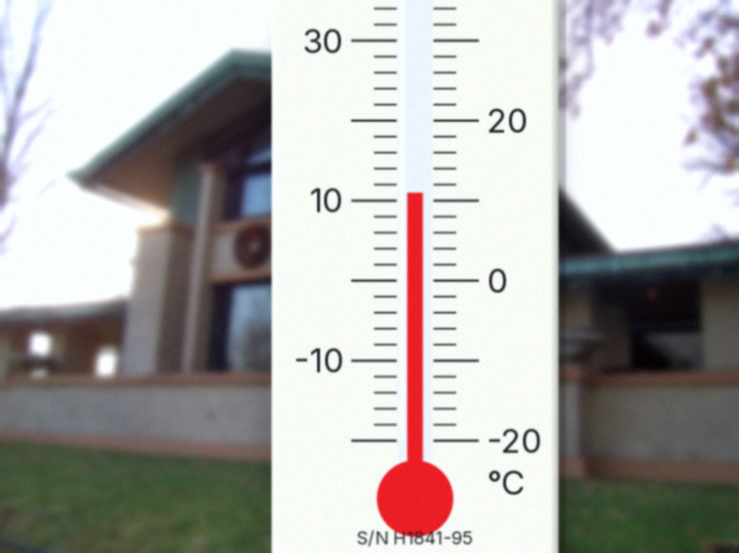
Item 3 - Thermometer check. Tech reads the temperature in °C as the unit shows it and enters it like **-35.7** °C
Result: **11** °C
